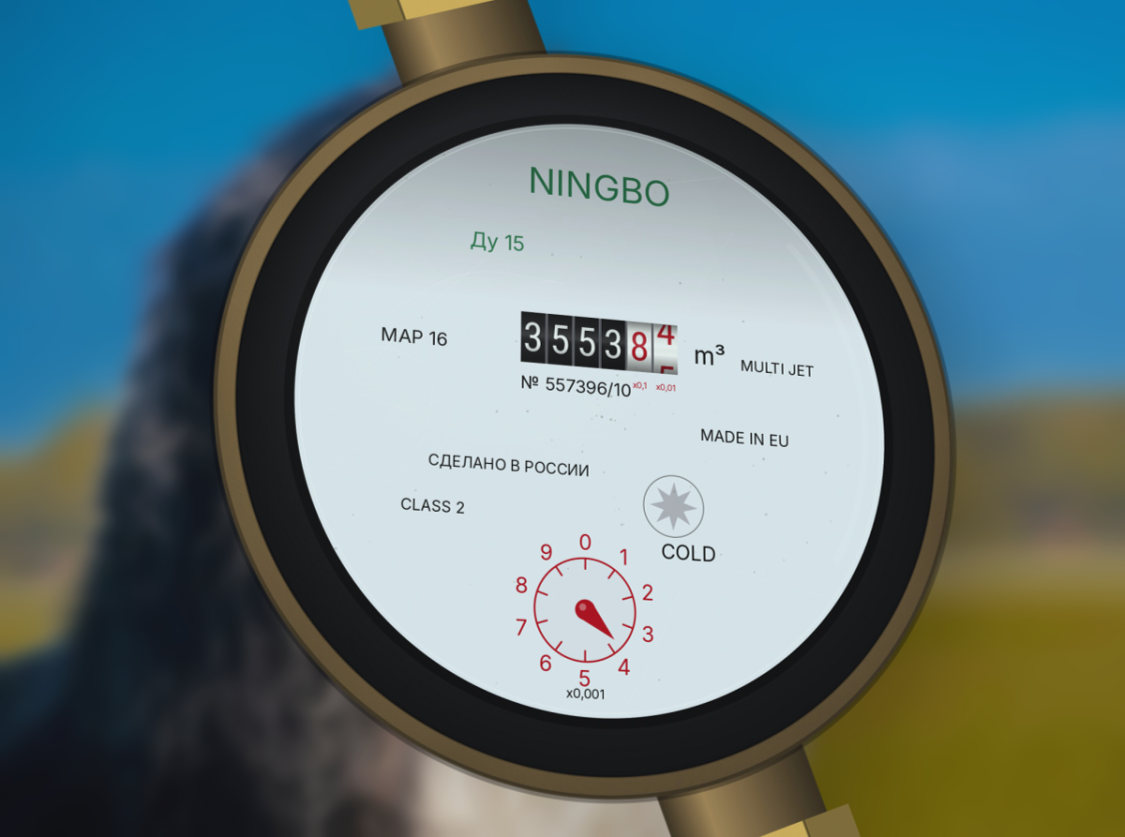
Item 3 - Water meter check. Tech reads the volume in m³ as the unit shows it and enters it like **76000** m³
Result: **3553.843** m³
